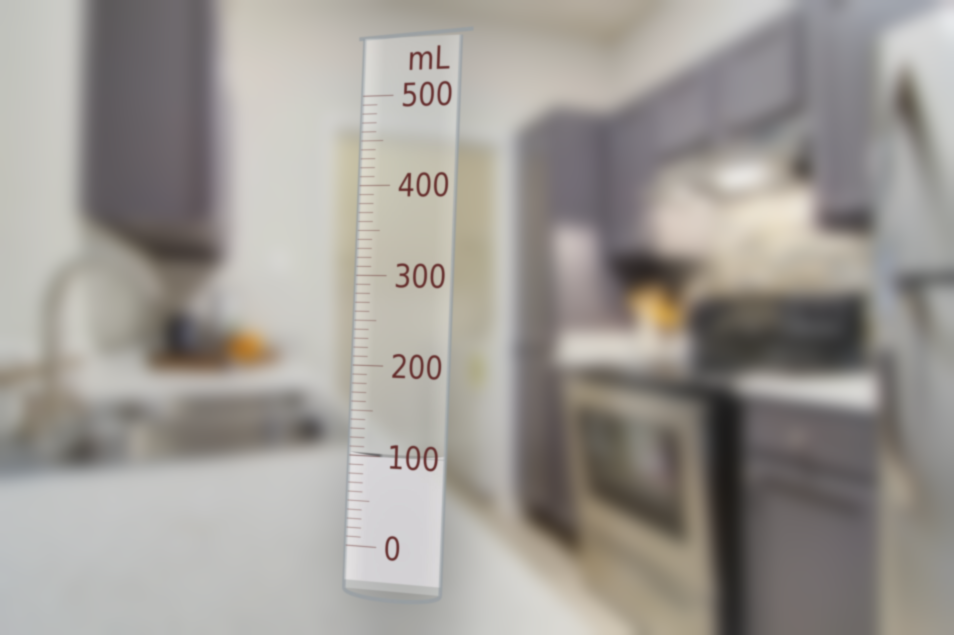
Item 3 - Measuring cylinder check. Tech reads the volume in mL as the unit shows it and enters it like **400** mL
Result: **100** mL
